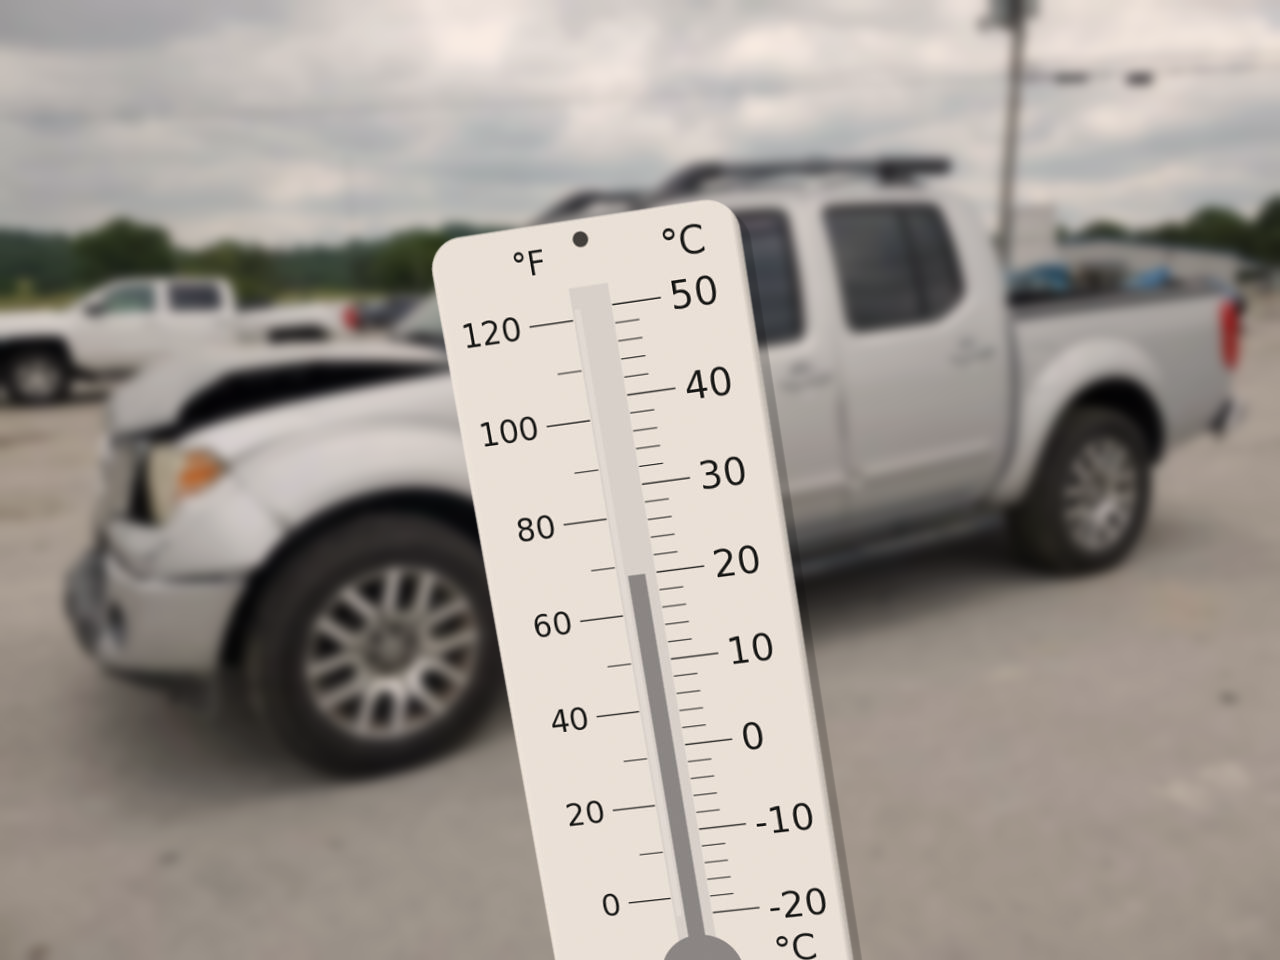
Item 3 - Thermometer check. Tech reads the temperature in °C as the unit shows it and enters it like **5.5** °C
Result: **20** °C
